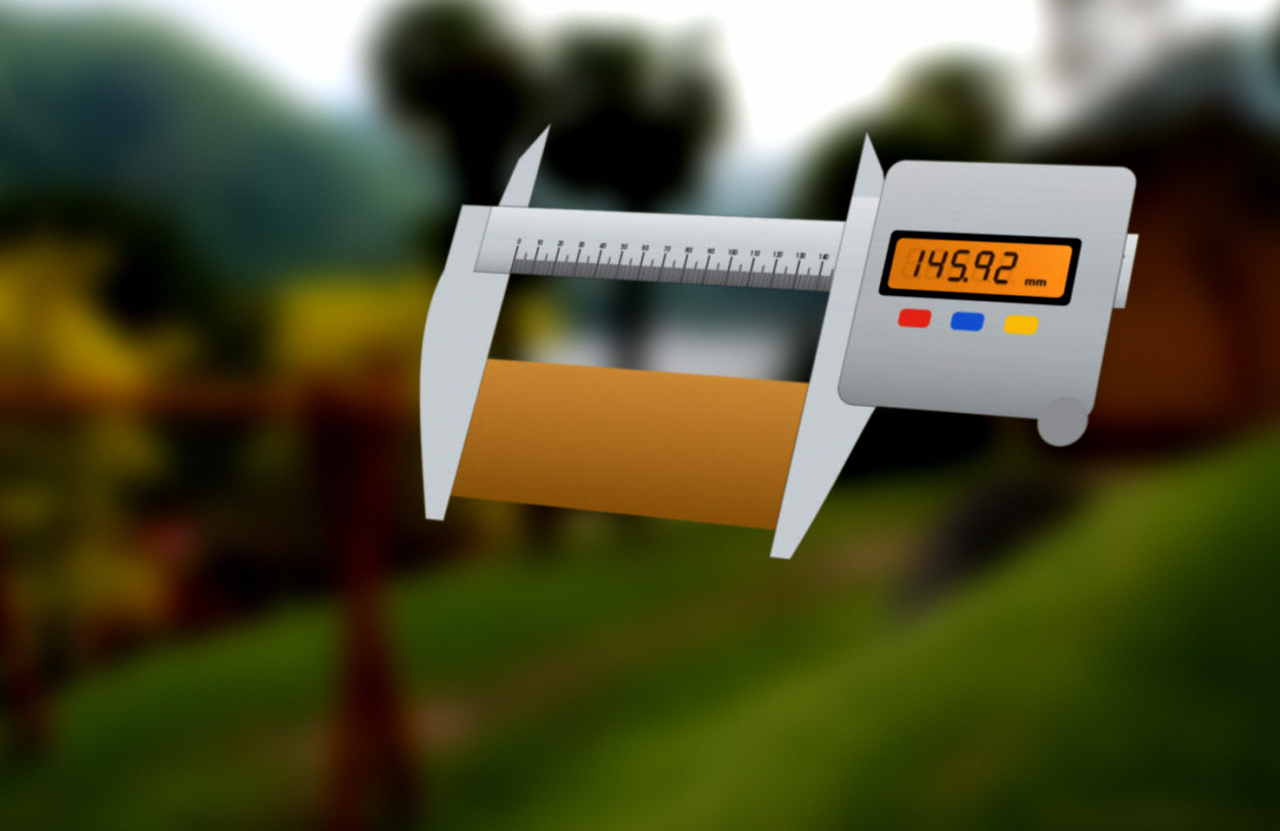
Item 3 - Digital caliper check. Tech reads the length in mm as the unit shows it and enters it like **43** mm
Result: **145.92** mm
